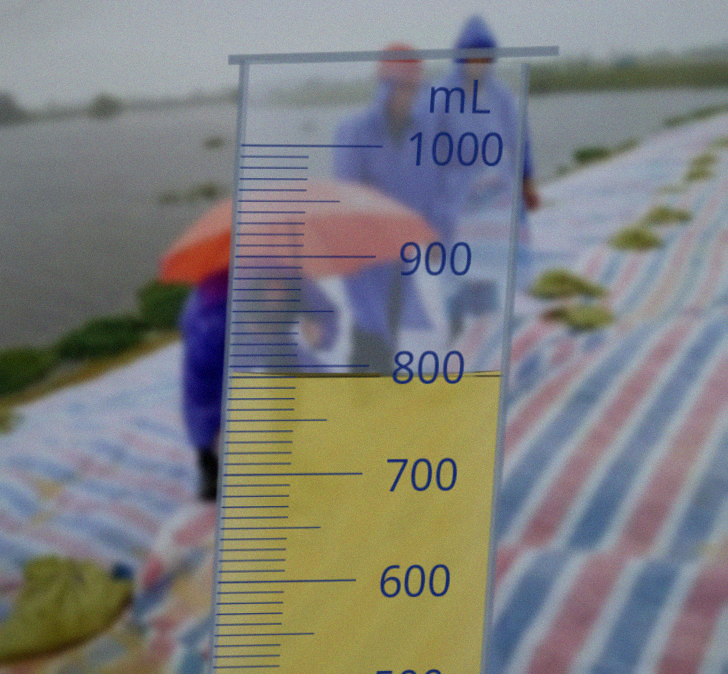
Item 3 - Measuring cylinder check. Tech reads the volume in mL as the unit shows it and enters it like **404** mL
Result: **790** mL
